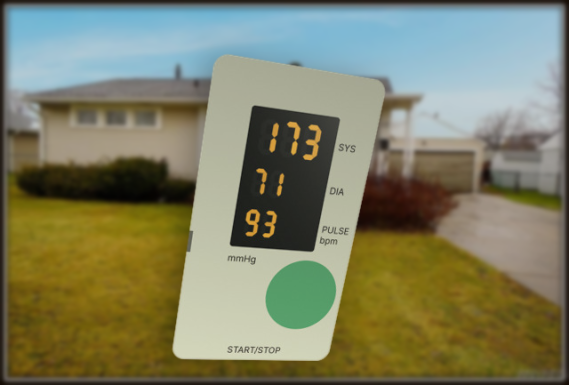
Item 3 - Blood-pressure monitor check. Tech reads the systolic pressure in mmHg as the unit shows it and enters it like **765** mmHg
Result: **173** mmHg
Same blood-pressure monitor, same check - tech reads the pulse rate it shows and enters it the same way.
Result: **93** bpm
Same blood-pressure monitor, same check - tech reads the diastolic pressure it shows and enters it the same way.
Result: **71** mmHg
